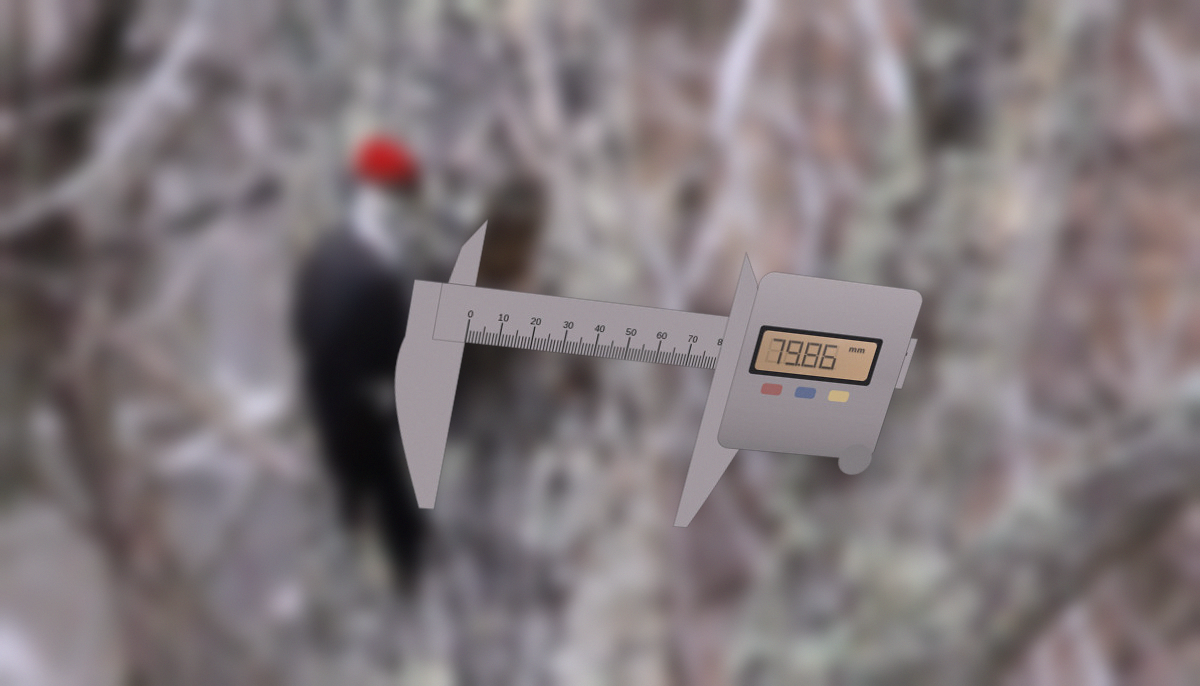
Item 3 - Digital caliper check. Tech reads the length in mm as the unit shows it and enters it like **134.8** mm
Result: **79.86** mm
